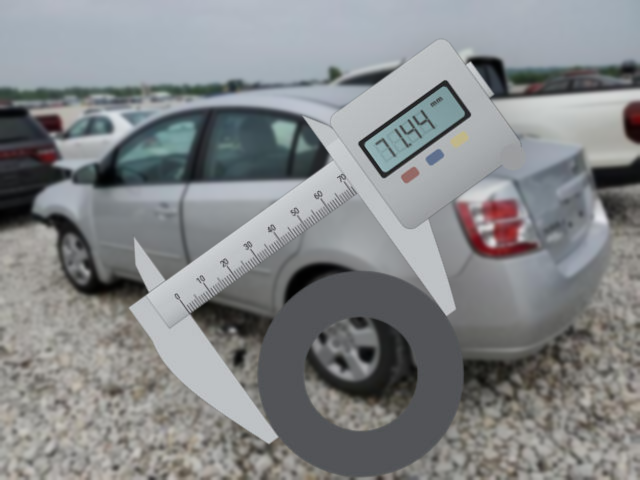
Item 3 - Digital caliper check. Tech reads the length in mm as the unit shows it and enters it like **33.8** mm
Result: **71.44** mm
